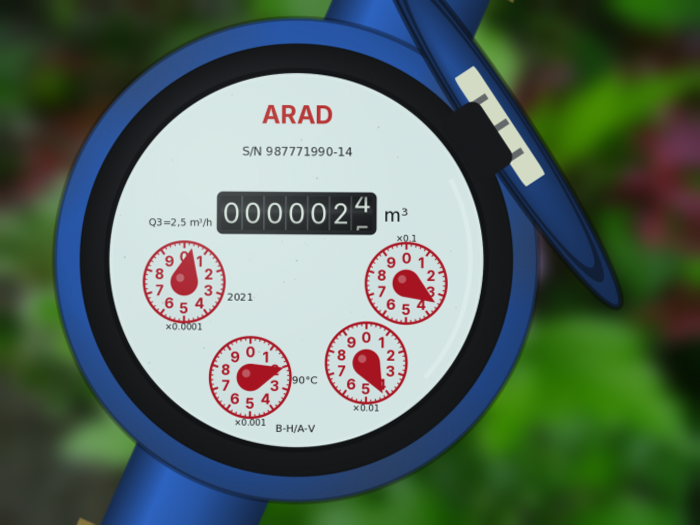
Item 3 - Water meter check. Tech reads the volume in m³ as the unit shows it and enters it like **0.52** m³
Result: **24.3420** m³
